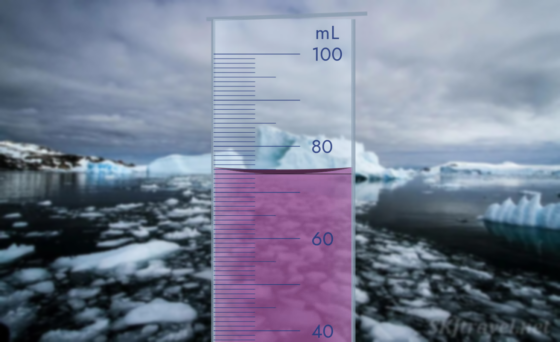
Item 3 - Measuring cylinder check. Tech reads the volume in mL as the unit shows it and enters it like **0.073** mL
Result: **74** mL
